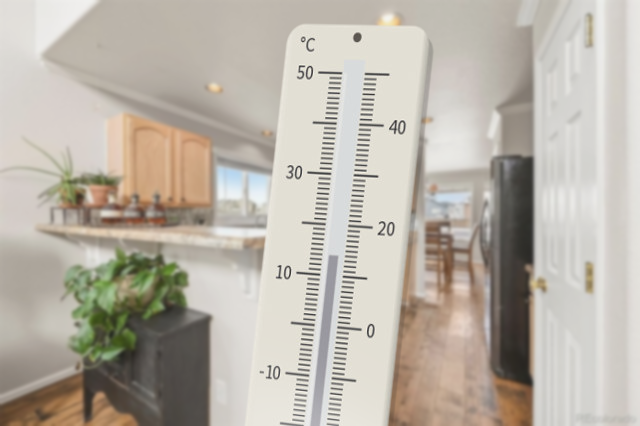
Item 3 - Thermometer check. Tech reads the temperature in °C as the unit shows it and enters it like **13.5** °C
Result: **14** °C
